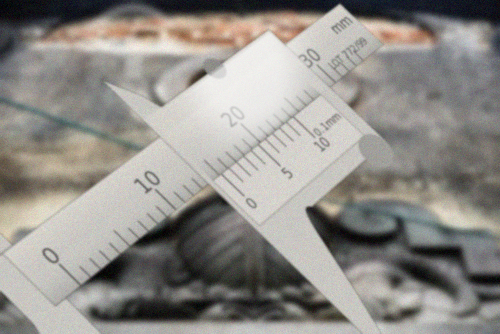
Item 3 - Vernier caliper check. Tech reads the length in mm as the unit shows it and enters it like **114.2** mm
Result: **15.2** mm
